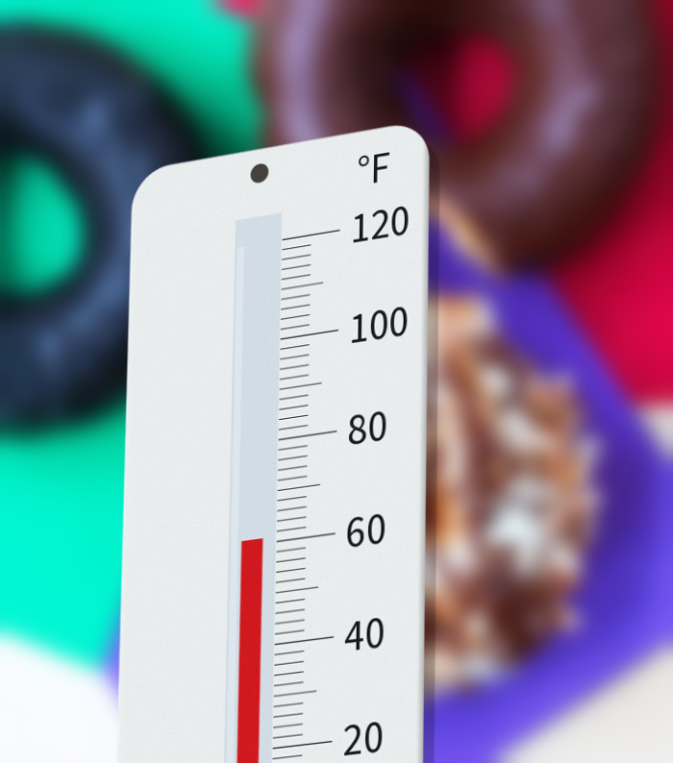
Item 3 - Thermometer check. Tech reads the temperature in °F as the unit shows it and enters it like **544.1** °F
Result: **61** °F
